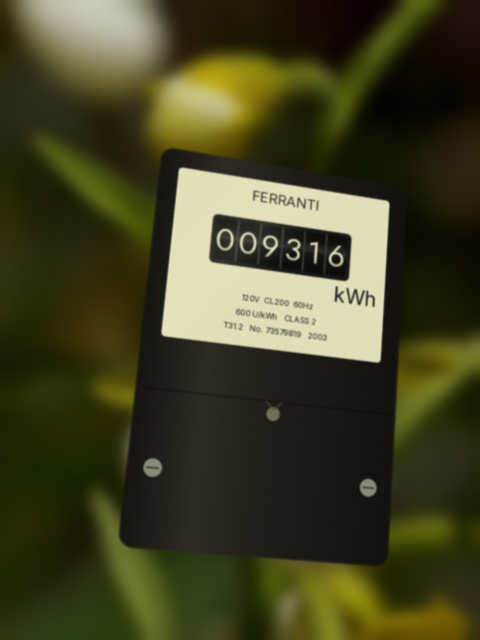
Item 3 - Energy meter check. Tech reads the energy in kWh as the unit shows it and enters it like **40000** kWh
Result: **9316** kWh
